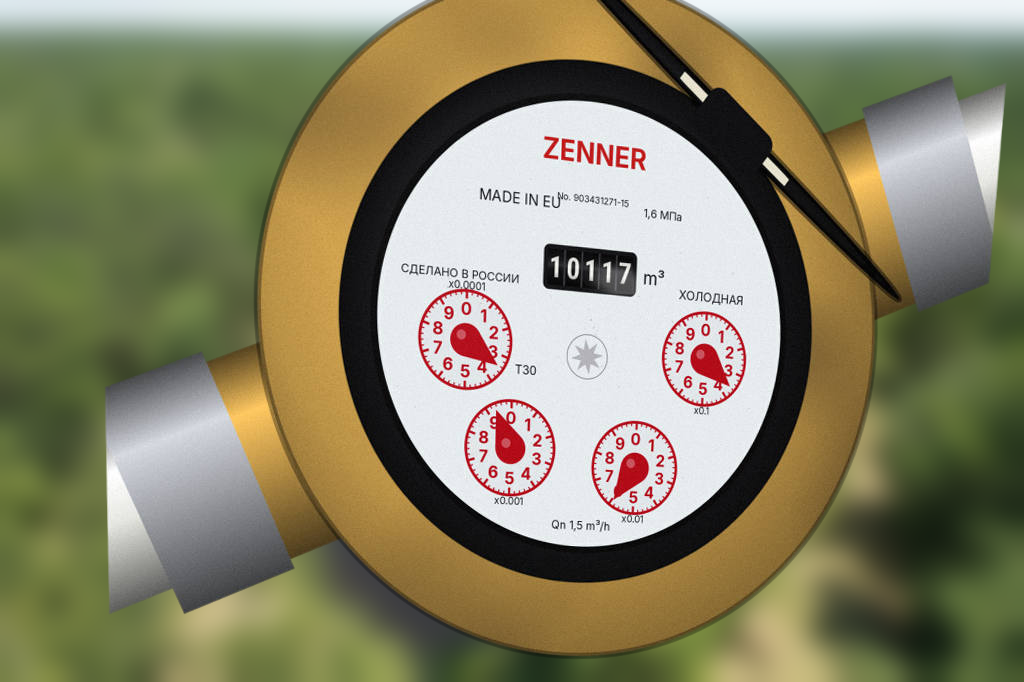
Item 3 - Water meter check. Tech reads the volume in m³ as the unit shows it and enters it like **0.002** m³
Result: **10117.3593** m³
